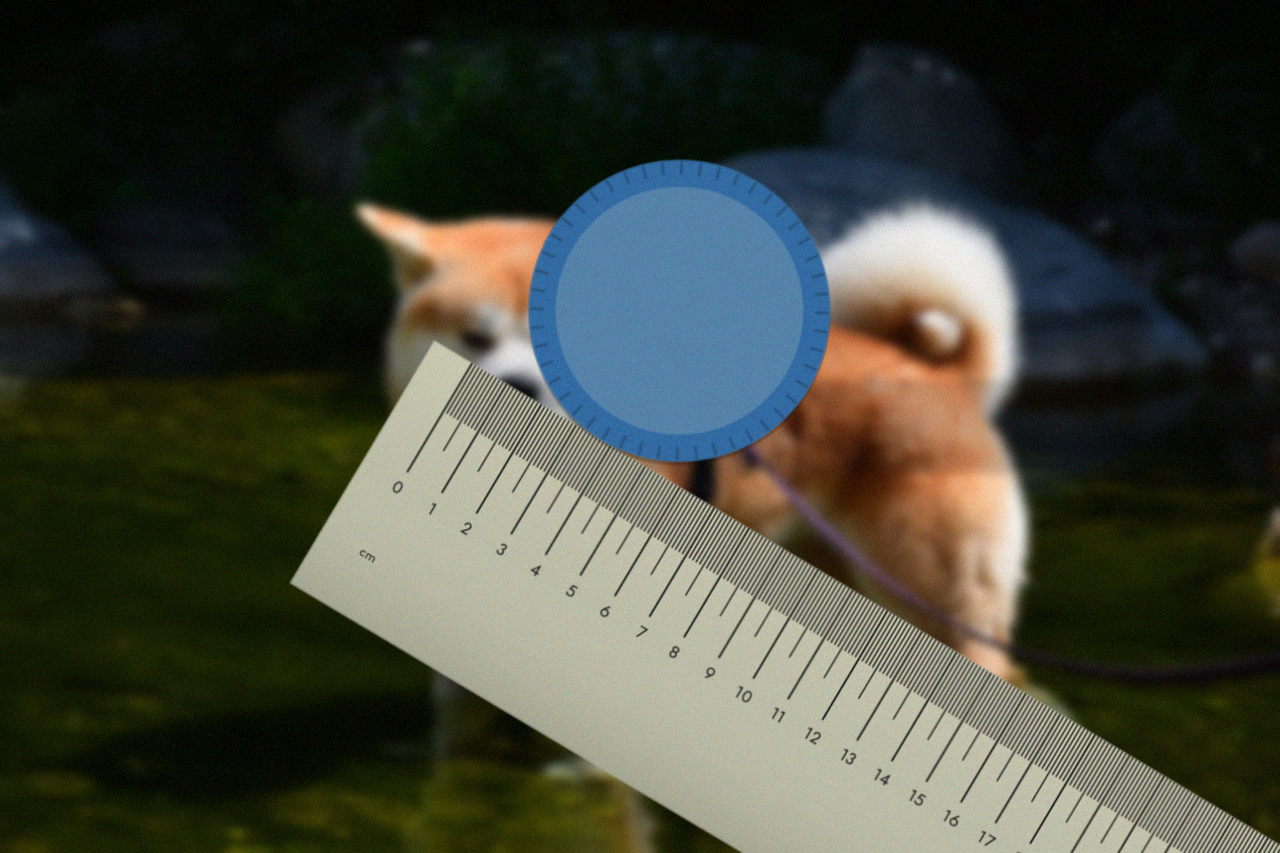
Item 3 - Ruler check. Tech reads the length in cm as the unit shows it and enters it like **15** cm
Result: **7.5** cm
